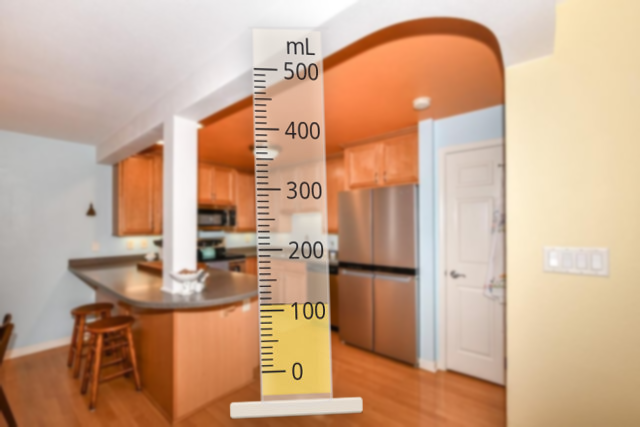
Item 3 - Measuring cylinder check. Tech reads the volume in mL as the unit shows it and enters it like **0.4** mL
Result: **110** mL
